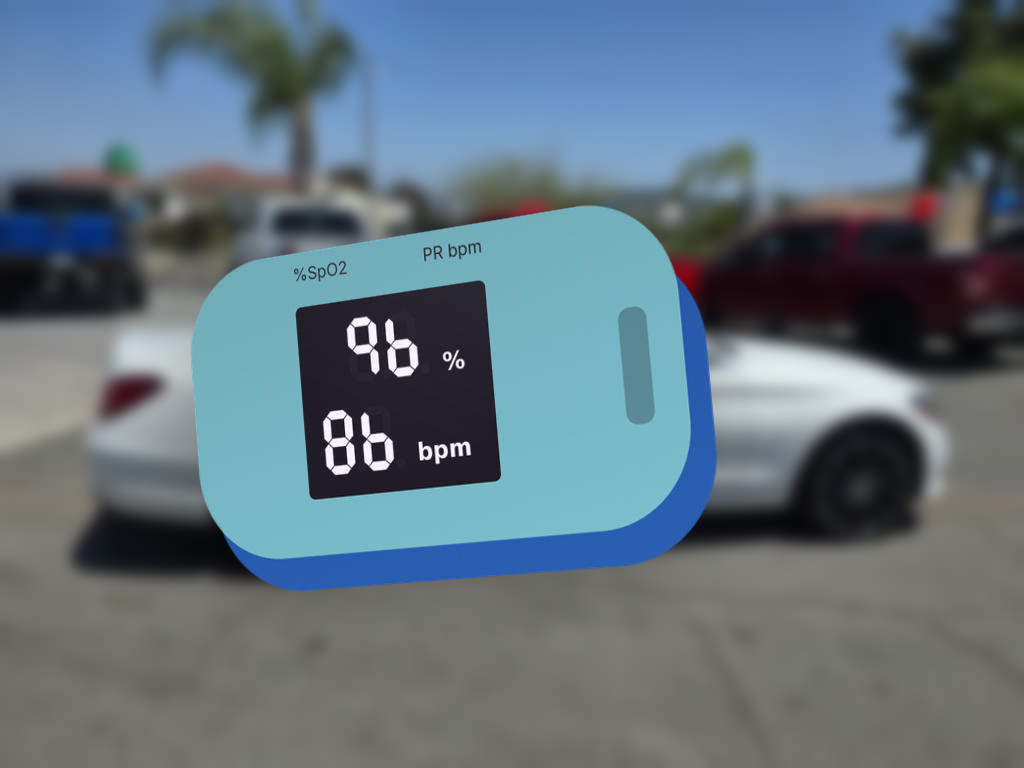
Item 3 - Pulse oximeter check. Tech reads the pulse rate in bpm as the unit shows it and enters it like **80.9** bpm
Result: **86** bpm
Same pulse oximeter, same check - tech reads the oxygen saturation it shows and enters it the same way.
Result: **96** %
